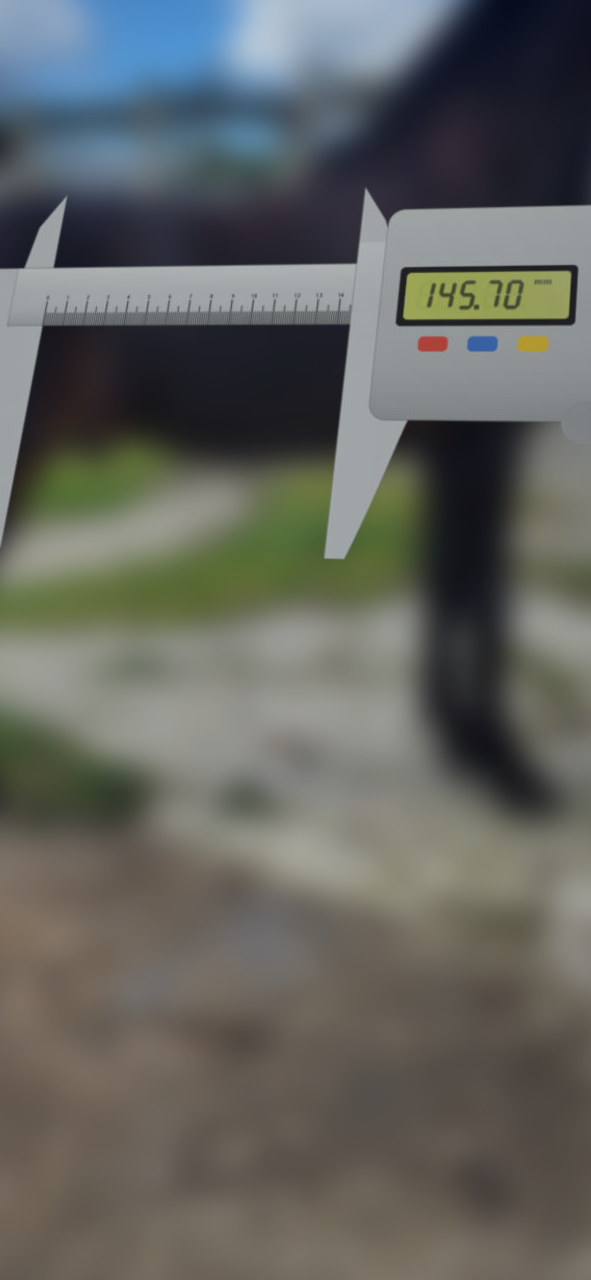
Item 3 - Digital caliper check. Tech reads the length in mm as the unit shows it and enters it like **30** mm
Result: **145.70** mm
